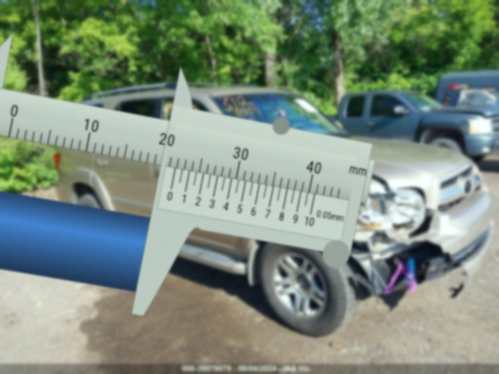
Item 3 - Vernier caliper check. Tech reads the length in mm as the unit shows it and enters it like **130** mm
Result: **21.8** mm
